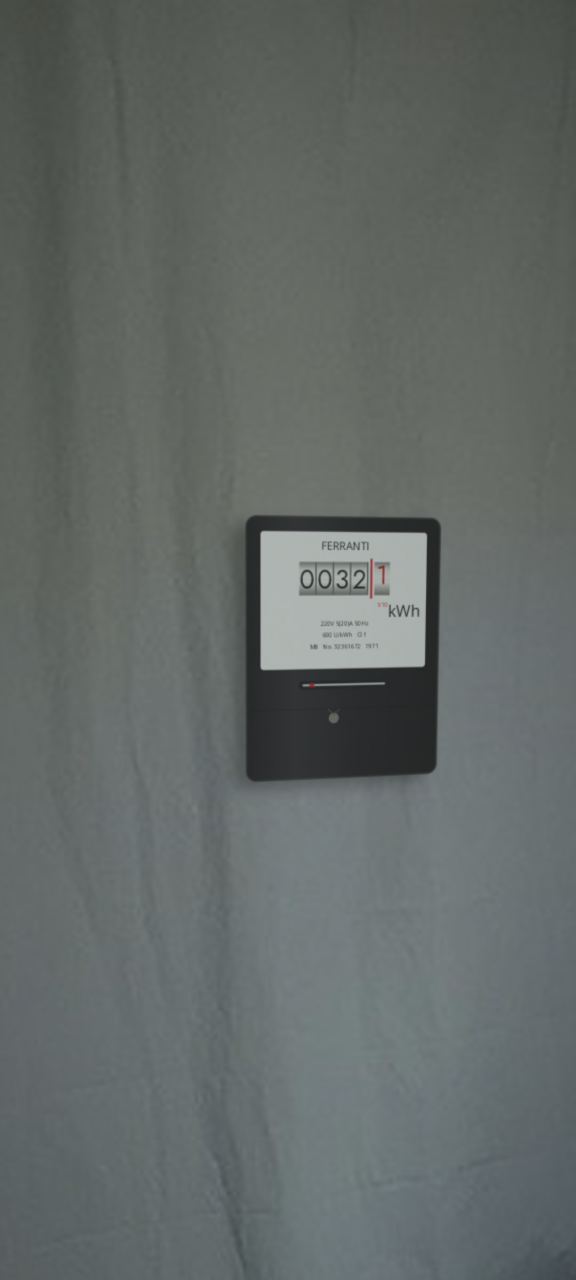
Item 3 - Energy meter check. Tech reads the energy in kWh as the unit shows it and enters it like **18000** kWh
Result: **32.1** kWh
